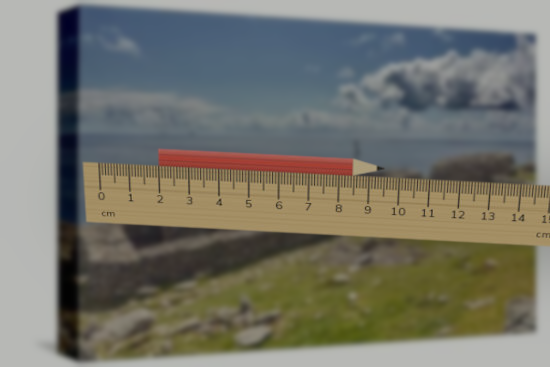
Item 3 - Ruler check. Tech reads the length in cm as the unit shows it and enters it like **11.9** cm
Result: **7.5** cm
